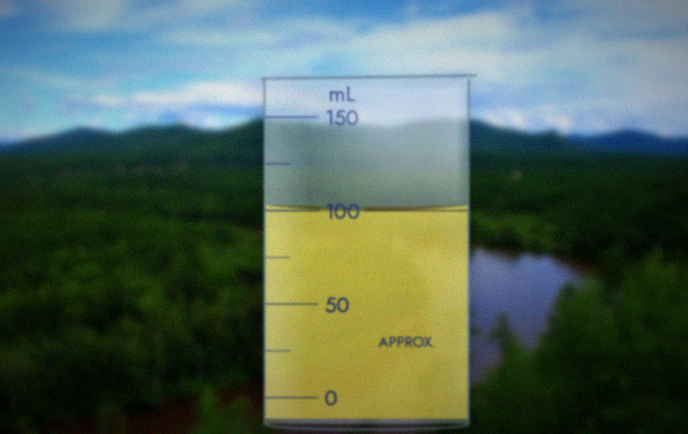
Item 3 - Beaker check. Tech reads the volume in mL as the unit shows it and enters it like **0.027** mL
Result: **100** mL
